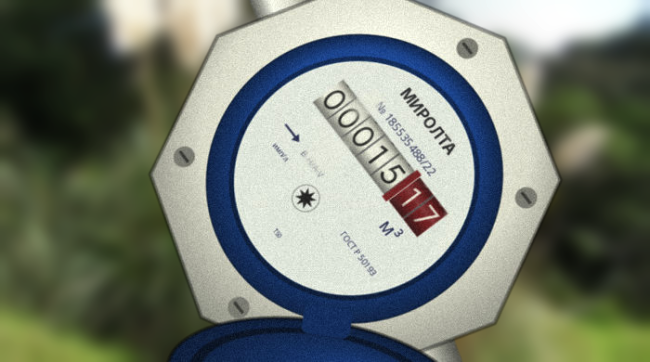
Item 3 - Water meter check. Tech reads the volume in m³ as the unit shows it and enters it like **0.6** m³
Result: **15.17** m³
